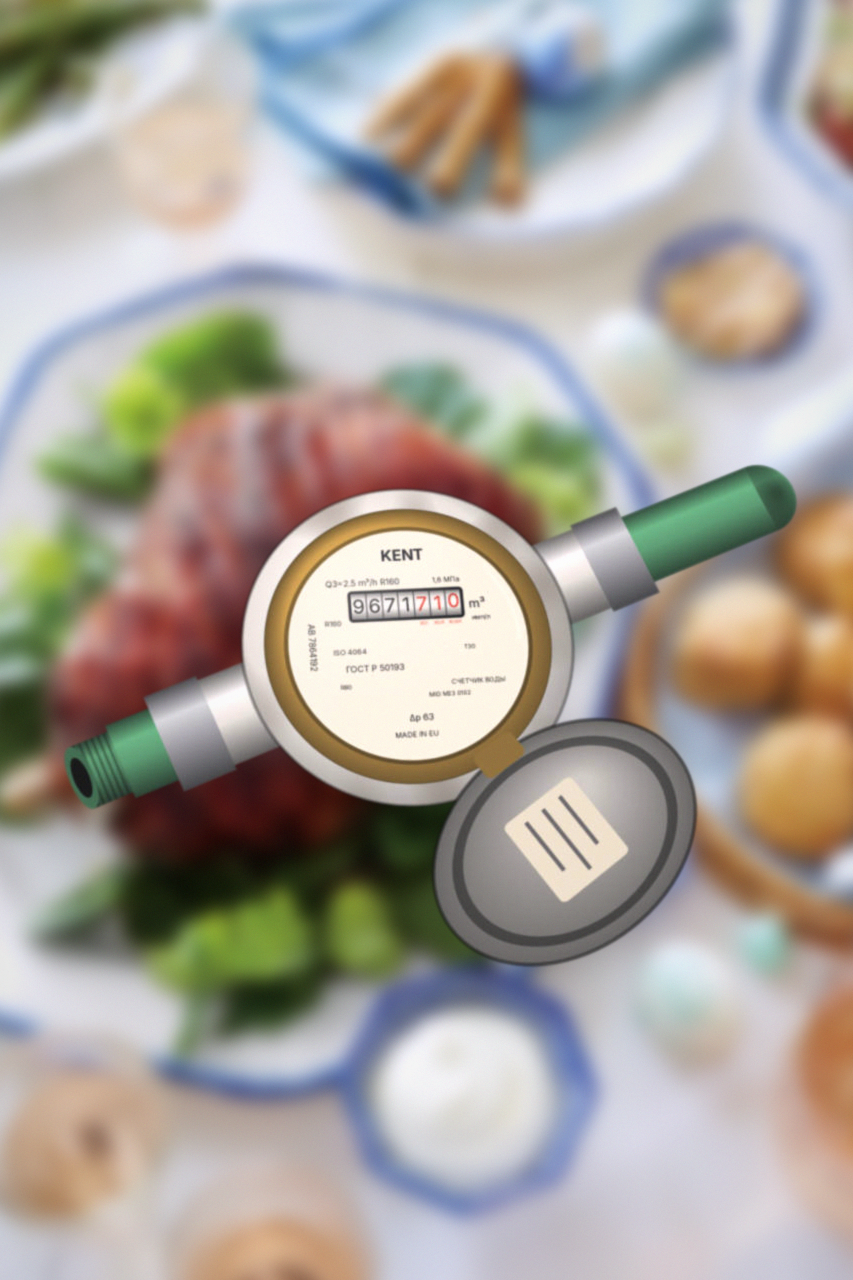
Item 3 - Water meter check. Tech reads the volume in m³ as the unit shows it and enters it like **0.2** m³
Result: **9671.710** m³
